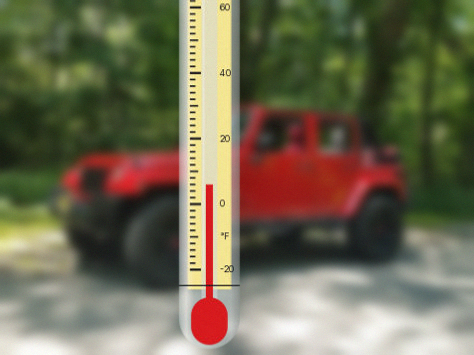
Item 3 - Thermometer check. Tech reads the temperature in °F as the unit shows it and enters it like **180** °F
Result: **6** °F
